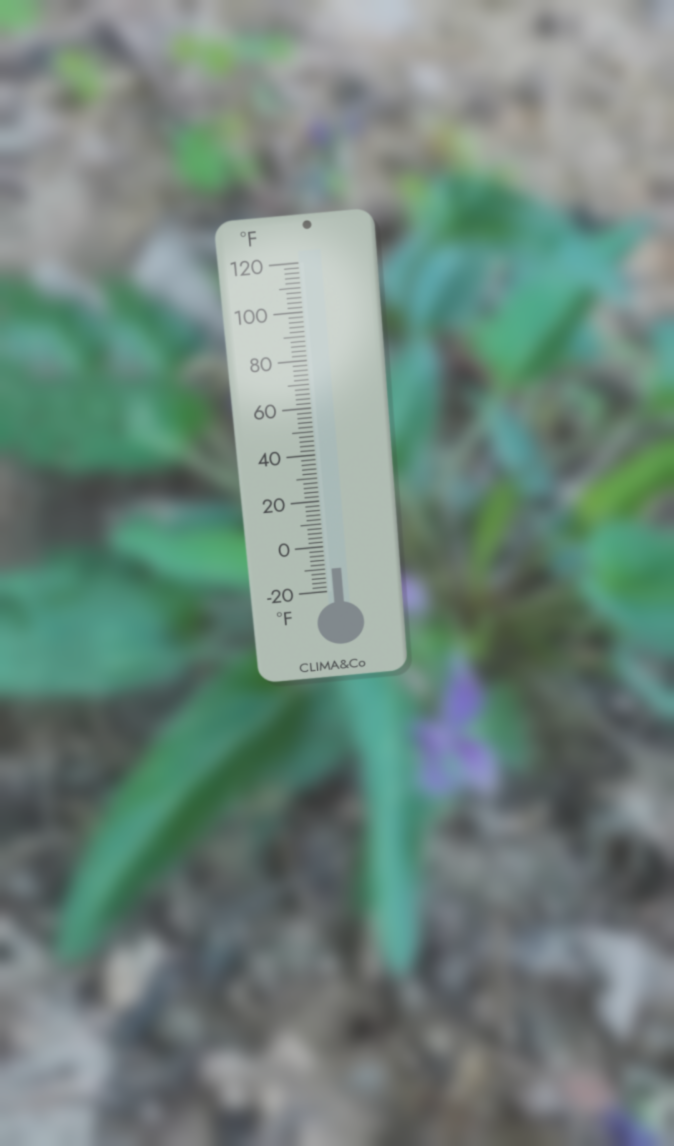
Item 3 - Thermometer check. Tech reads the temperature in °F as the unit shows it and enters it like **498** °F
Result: **-10** °F
